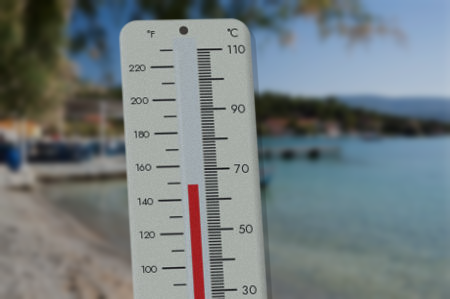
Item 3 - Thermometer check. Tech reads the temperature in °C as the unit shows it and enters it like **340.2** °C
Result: **65** °C
